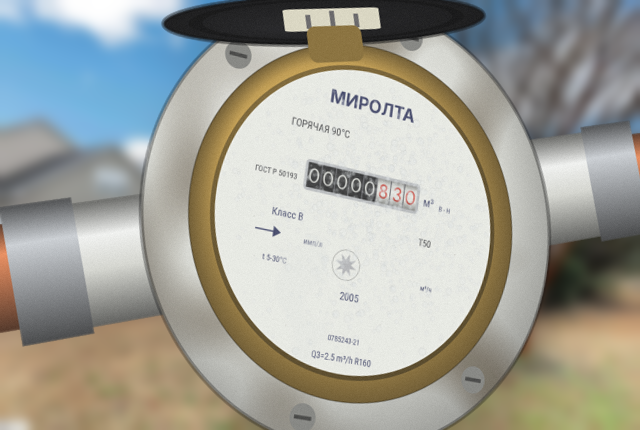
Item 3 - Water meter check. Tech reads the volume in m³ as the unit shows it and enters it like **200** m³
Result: **0.830** m³
